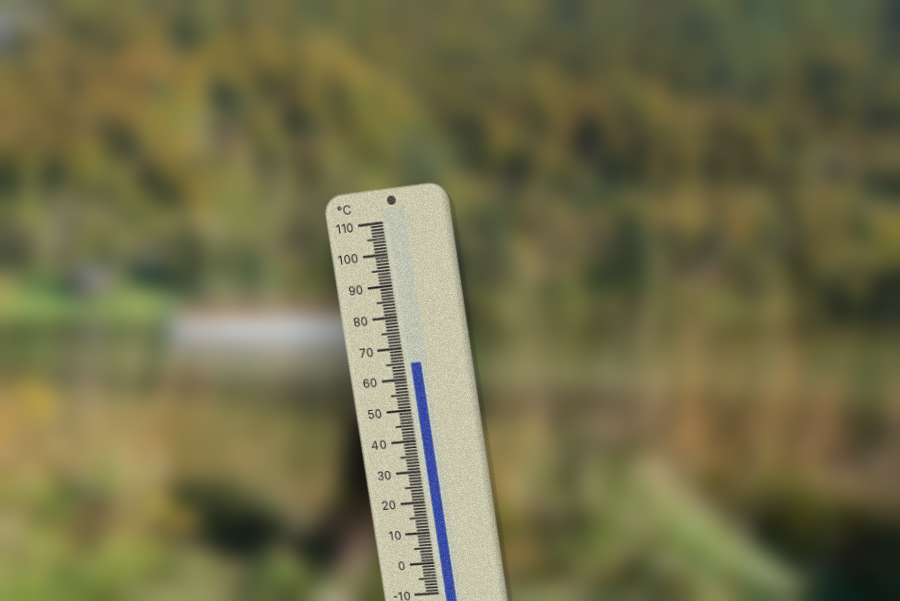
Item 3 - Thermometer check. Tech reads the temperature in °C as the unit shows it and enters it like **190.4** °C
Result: **65** °C
